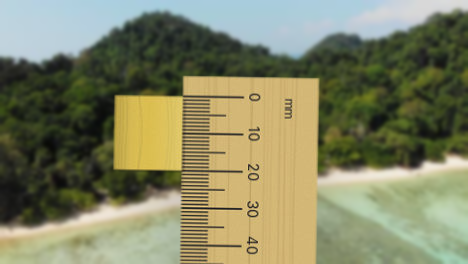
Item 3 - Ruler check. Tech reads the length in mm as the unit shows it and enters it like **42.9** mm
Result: **20** mm
